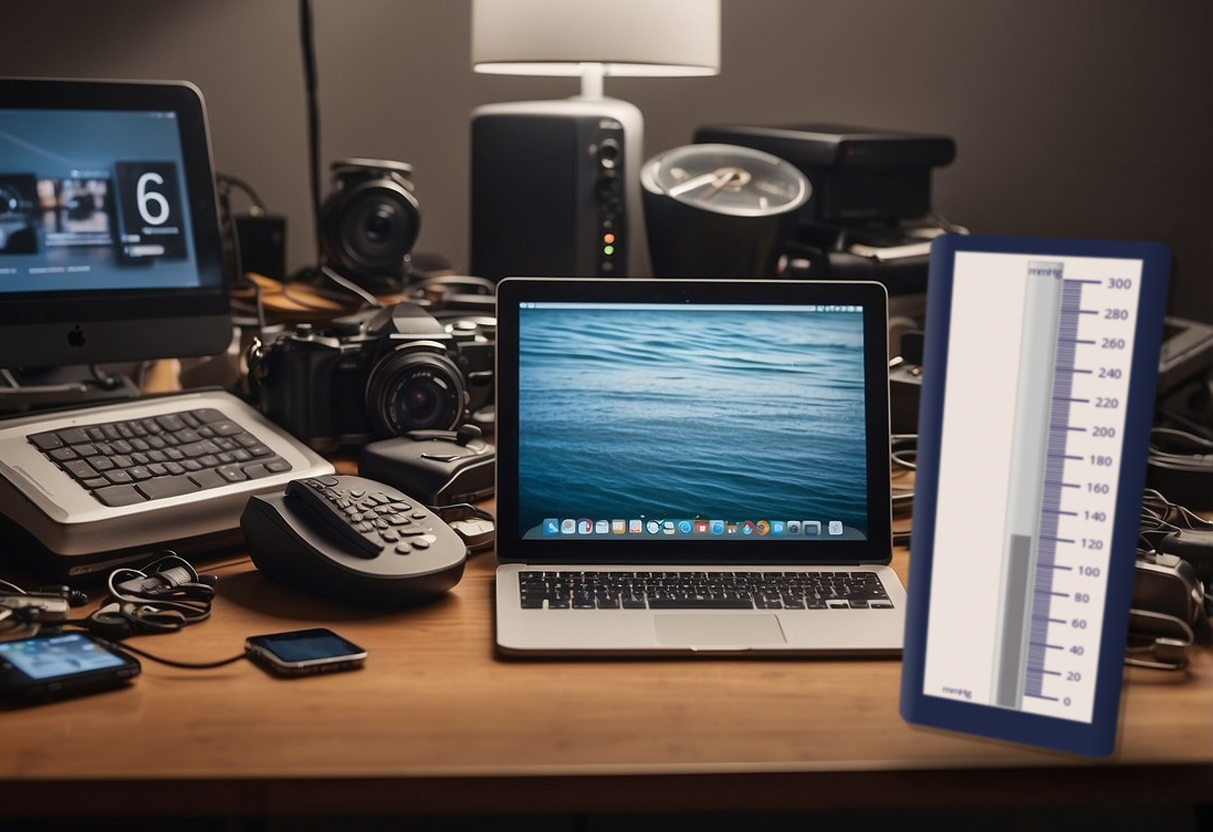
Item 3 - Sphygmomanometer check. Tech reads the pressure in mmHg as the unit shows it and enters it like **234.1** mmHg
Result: **120** mmHg
